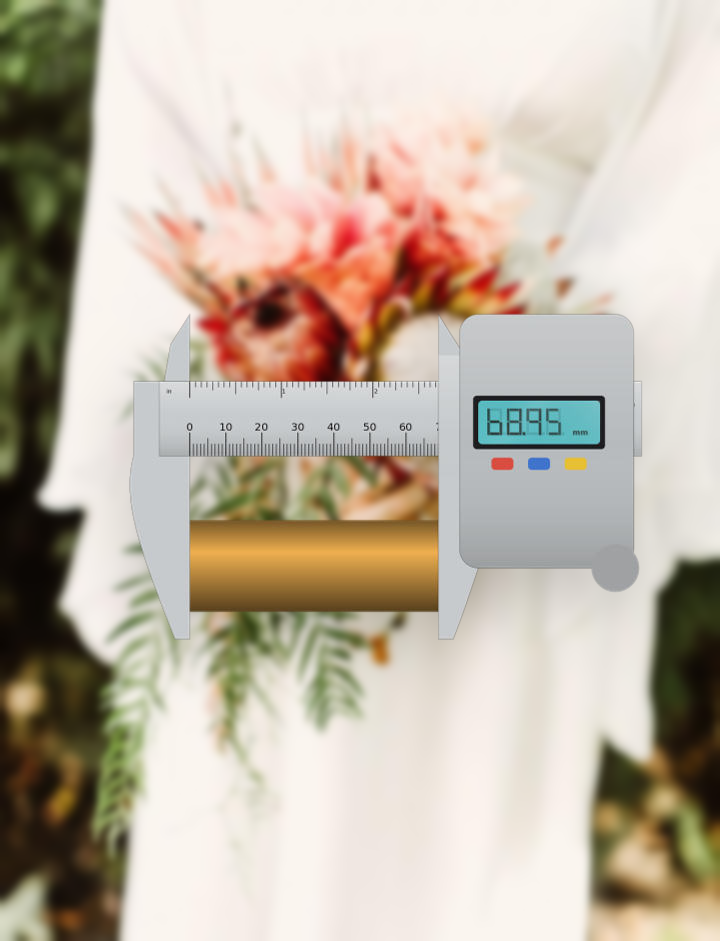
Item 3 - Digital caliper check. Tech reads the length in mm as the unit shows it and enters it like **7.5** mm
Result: **68.95** mm
